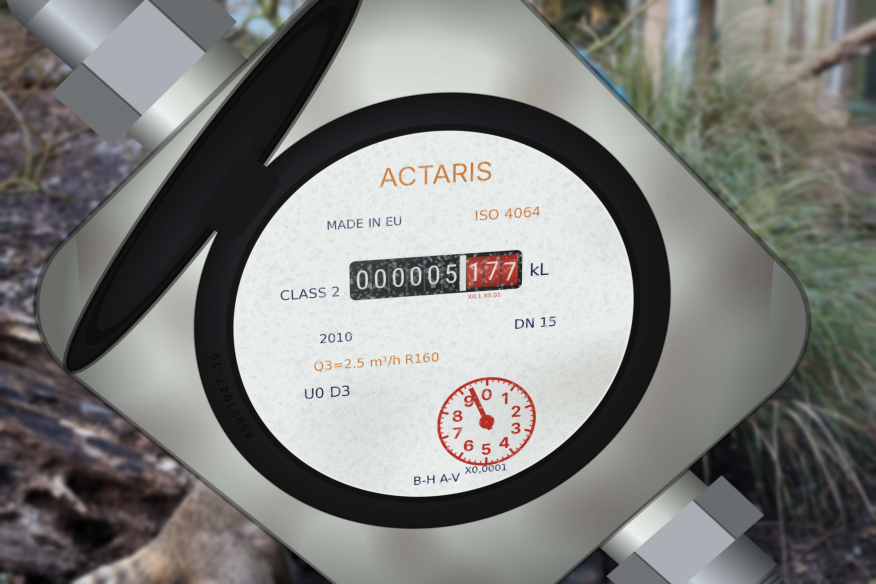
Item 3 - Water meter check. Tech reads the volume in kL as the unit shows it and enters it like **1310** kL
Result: **5.1769** kL
